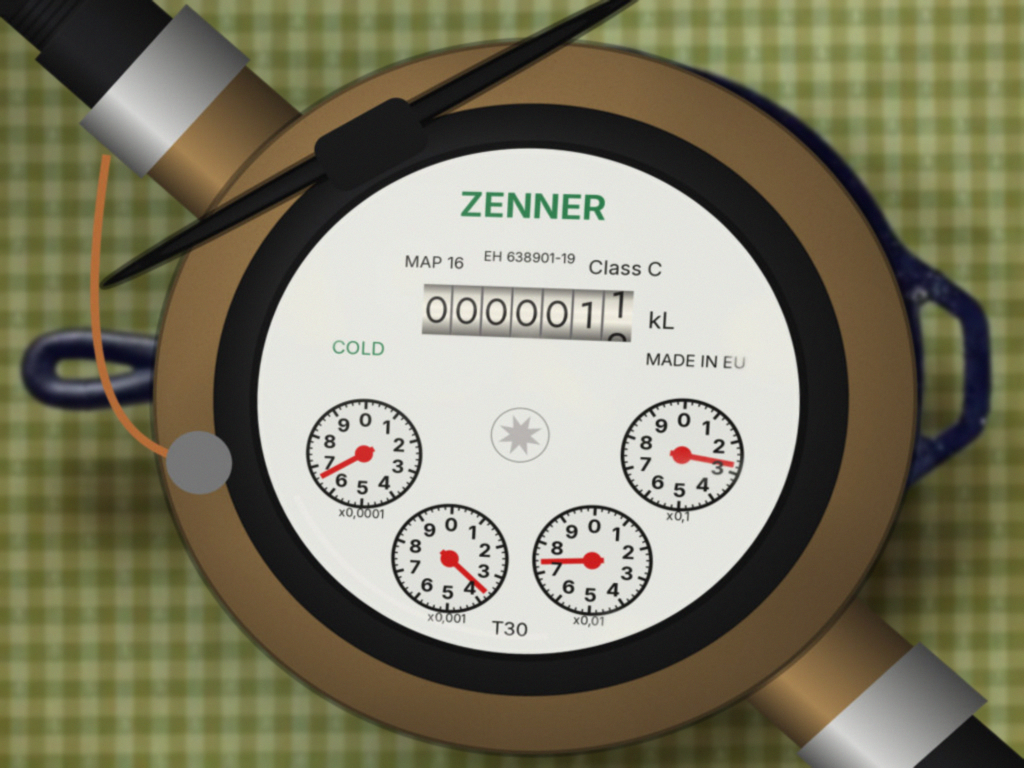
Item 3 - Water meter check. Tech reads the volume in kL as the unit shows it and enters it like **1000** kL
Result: **11.2736** kL
